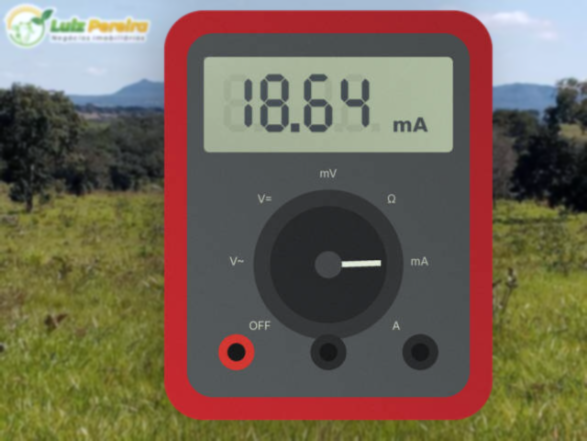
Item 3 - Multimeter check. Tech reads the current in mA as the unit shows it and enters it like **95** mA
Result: **18.64** mA
